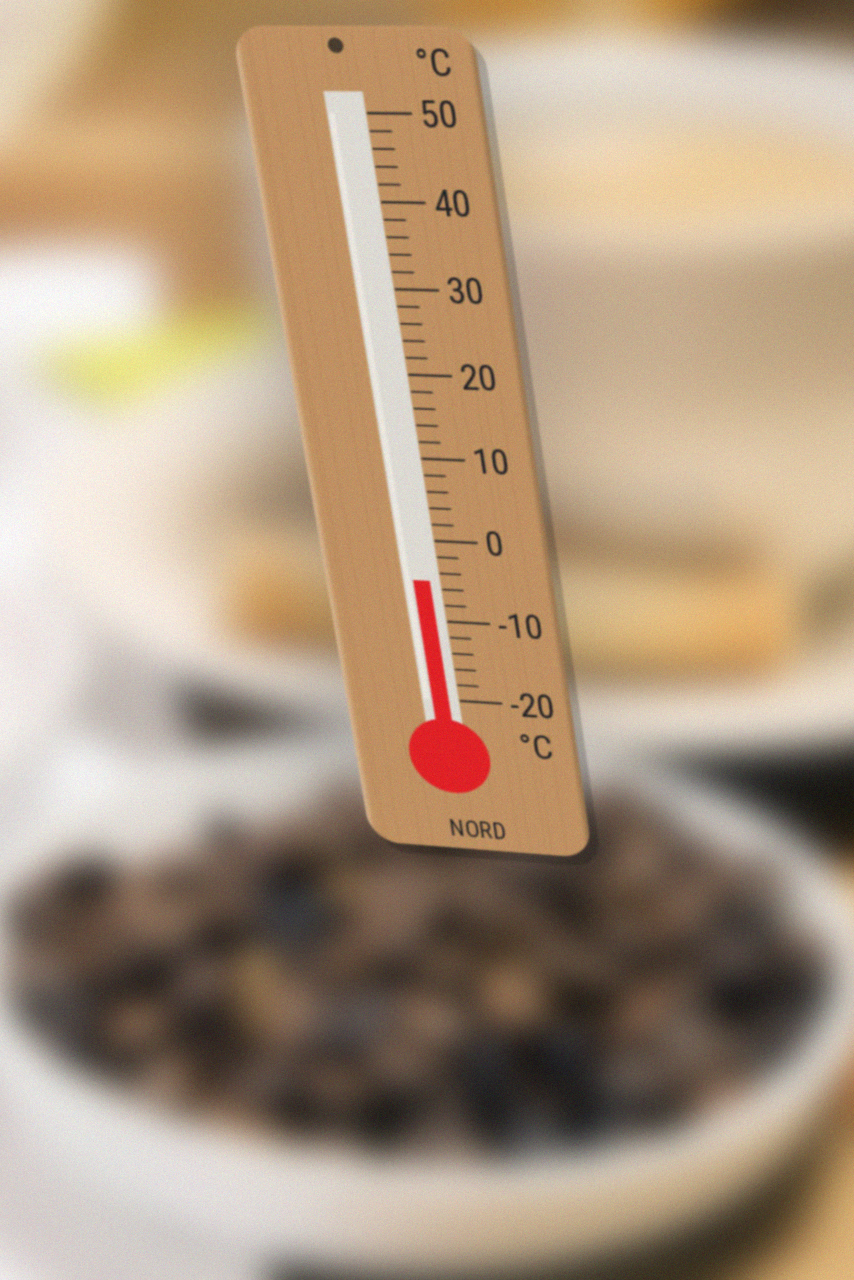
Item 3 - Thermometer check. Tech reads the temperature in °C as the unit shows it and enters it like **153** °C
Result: **-5** °C
